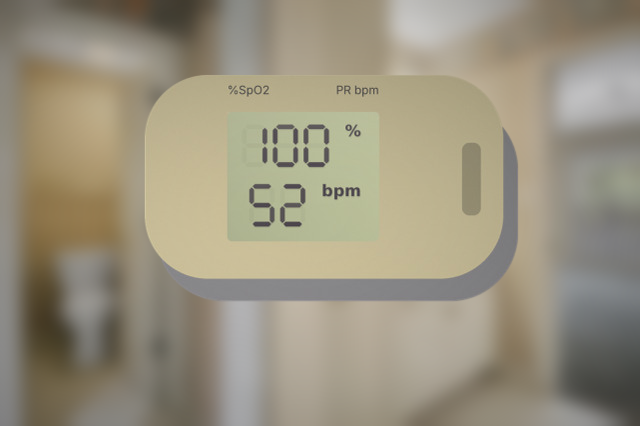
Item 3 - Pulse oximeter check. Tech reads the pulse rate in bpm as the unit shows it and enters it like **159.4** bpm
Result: **52** bpm
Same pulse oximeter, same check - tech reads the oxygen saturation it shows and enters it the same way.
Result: **100** %
